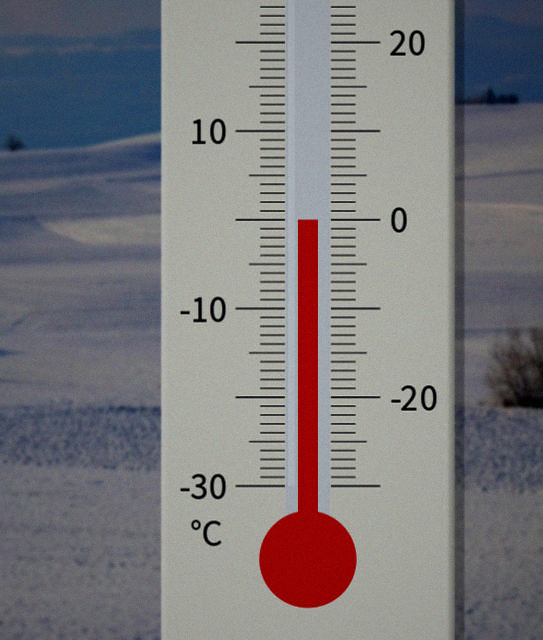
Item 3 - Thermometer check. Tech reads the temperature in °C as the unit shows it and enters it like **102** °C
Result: **0** °C
